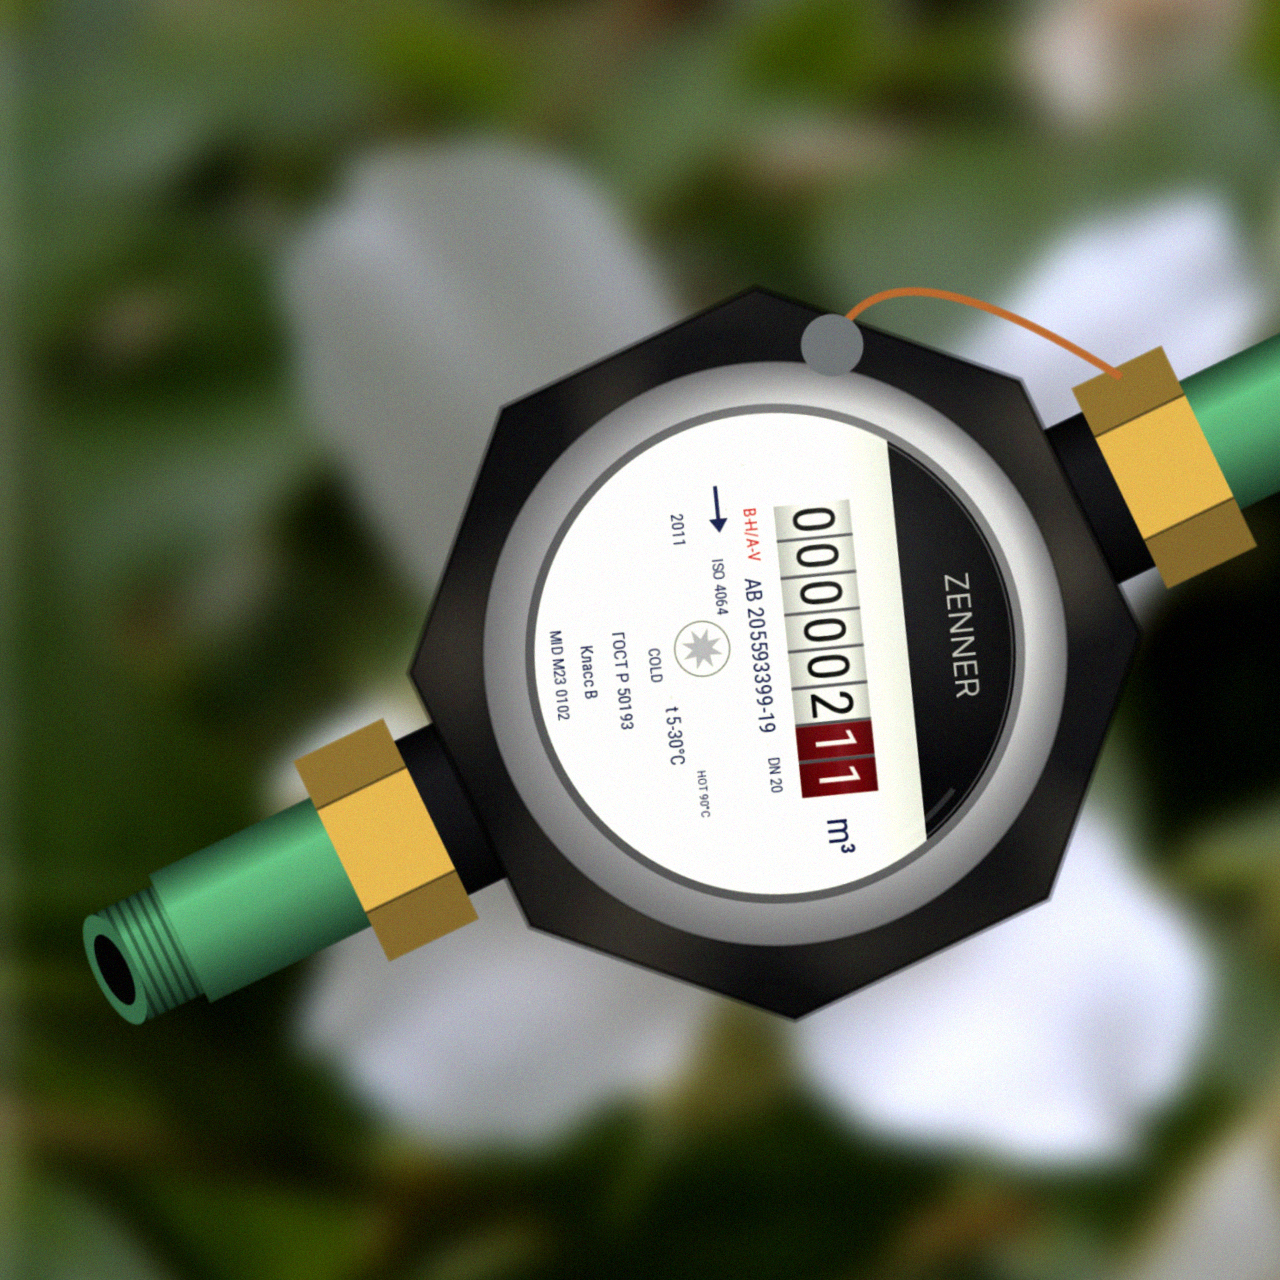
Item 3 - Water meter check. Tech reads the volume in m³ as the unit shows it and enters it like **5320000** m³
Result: **2.11** m³
